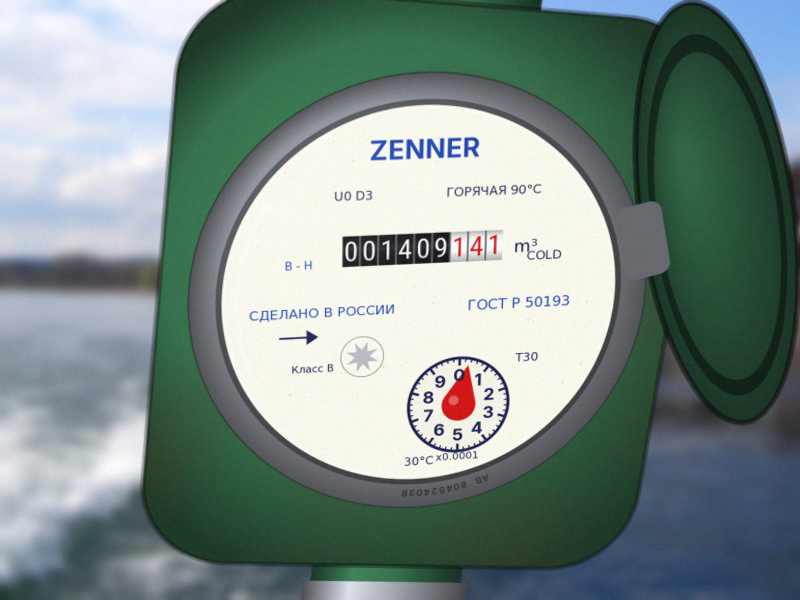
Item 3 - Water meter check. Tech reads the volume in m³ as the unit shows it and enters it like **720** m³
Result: **1409.1410** m³
